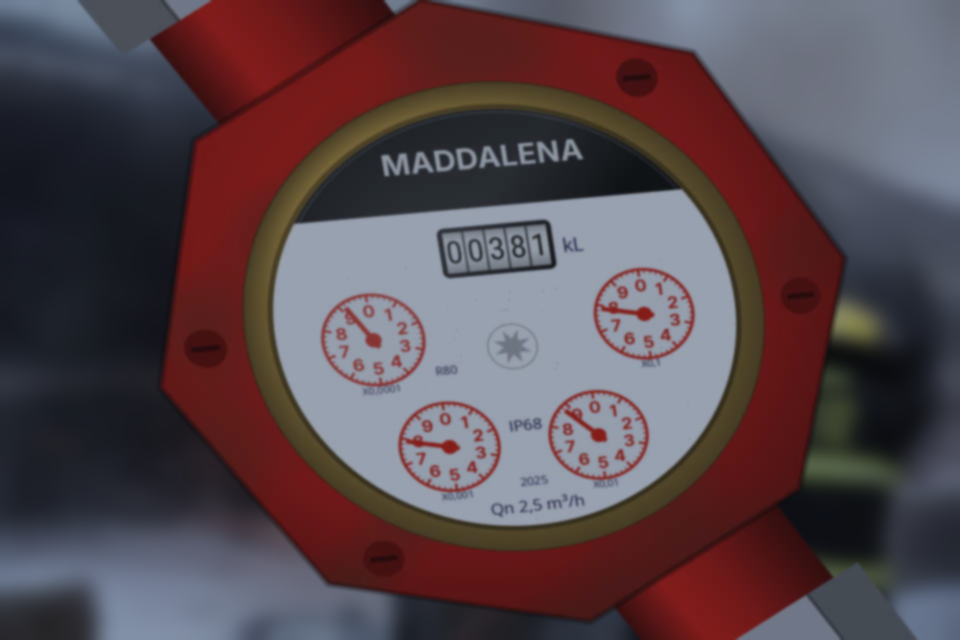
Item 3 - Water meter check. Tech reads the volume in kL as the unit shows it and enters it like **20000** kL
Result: **381.7879** kL
